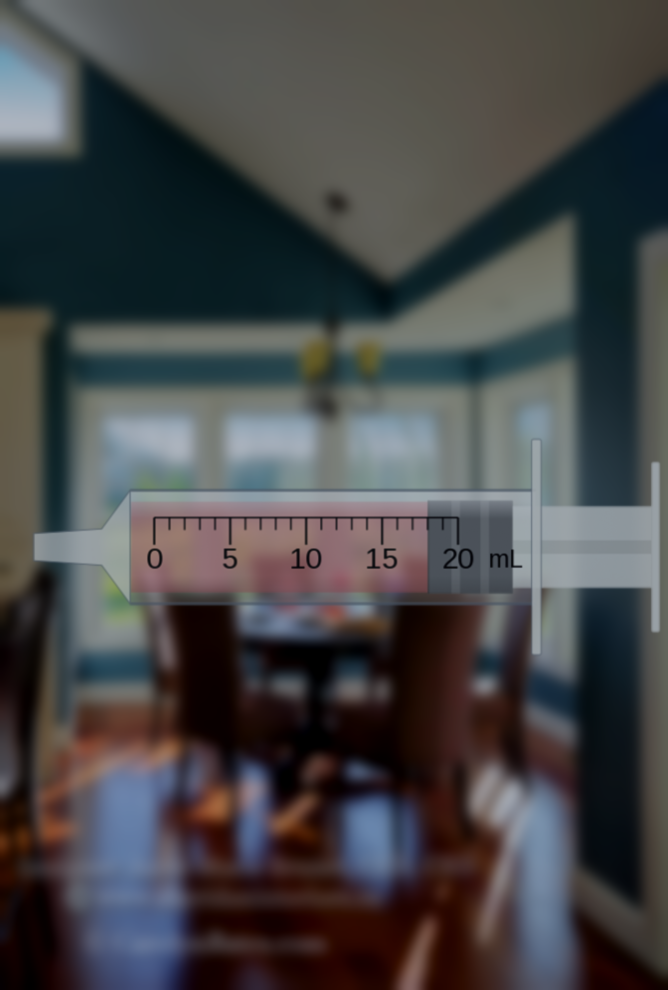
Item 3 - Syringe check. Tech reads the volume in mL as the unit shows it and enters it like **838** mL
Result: **18** mL
